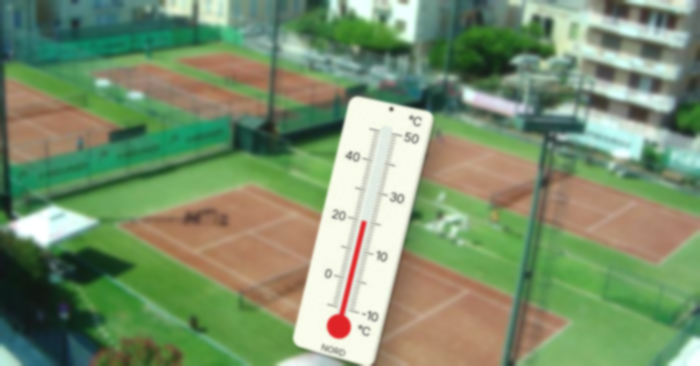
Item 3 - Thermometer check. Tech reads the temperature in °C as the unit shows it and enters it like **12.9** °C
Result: **20** °C
